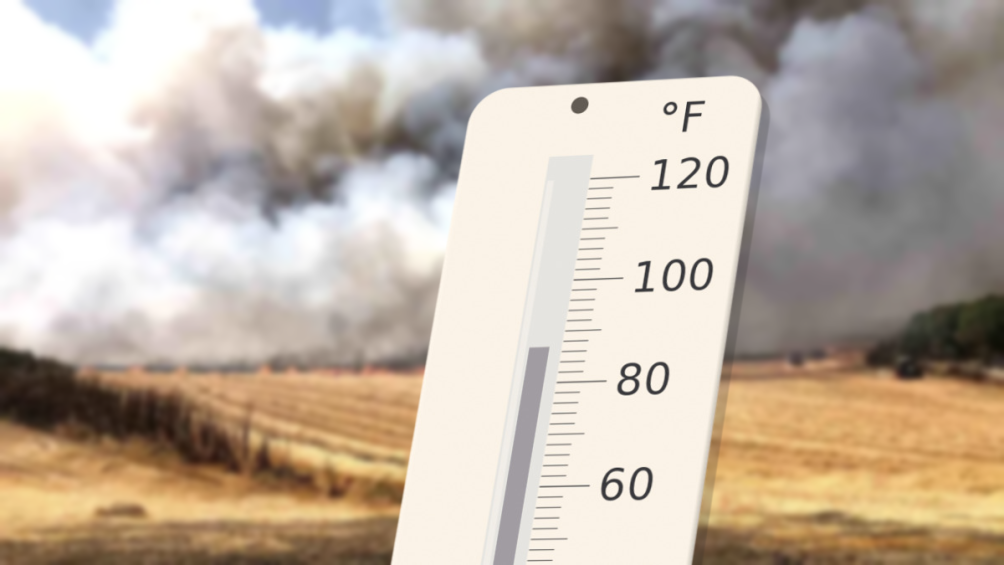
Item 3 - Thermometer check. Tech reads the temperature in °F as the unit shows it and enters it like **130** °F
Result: **87** °F
